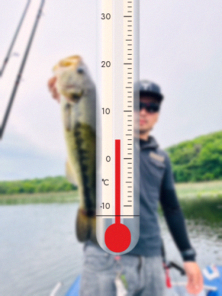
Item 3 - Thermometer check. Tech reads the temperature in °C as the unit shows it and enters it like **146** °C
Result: **4** °C
